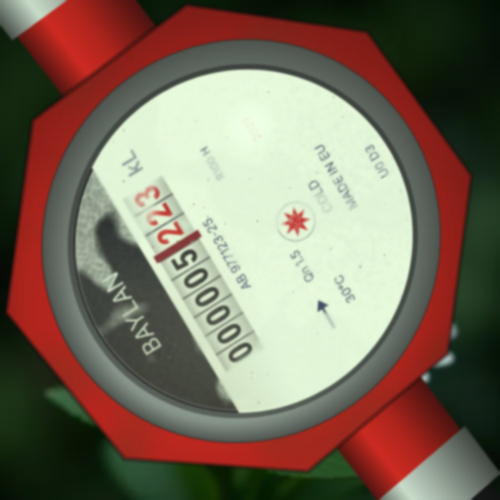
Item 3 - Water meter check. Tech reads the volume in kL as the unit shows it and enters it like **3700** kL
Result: **5.223** kL
